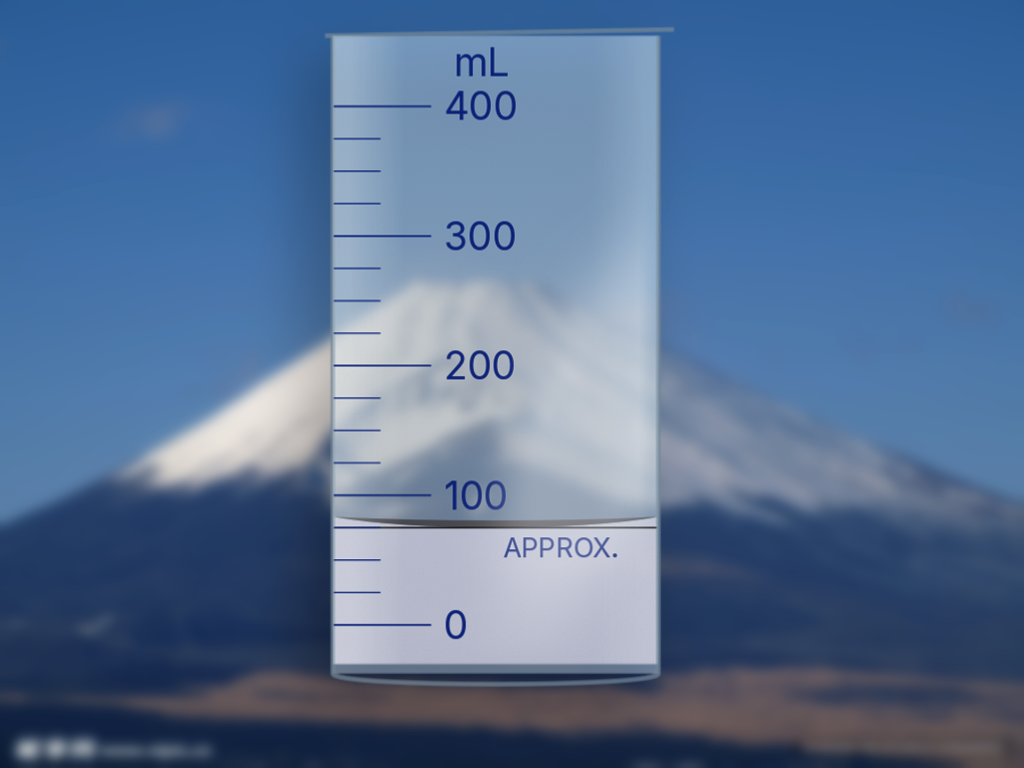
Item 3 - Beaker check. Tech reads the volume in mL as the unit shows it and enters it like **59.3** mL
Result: **75** mL
